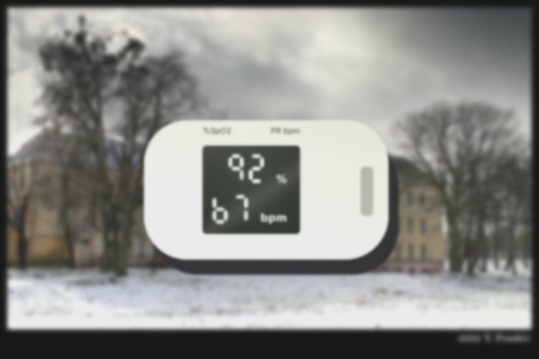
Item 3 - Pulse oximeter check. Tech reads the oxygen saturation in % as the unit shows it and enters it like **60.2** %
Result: **92** %
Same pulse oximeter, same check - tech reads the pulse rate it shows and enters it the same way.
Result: **67** bpm
